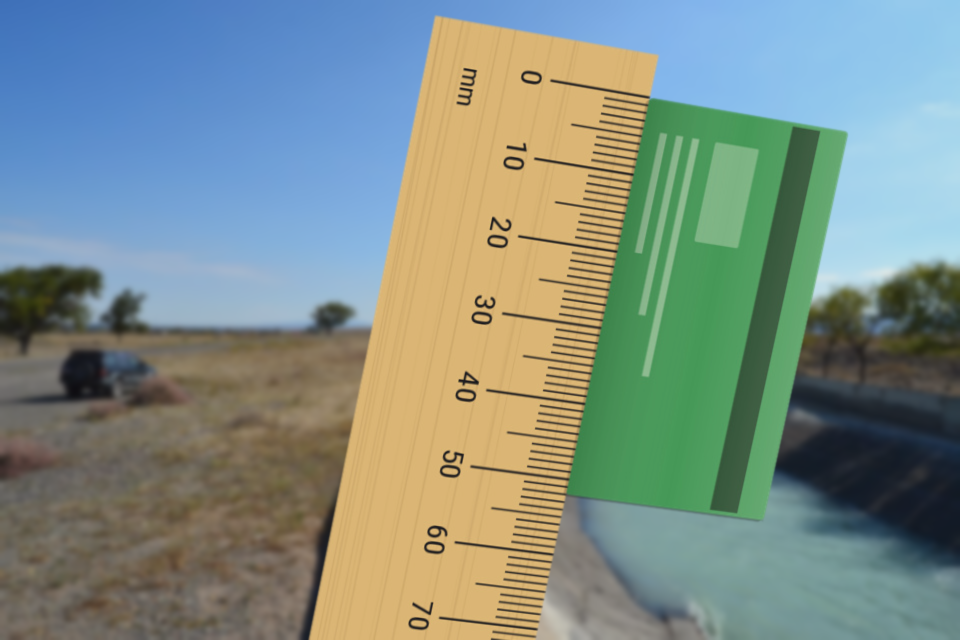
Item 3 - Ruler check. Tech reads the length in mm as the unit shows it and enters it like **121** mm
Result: **52** mm
